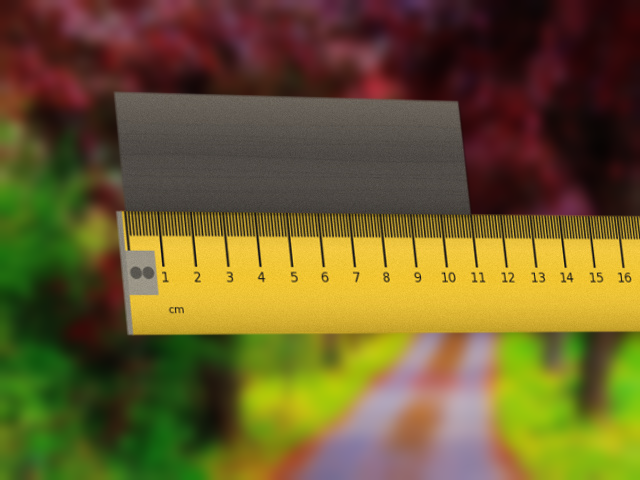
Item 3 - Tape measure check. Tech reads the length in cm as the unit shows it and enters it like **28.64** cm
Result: **11** cm
